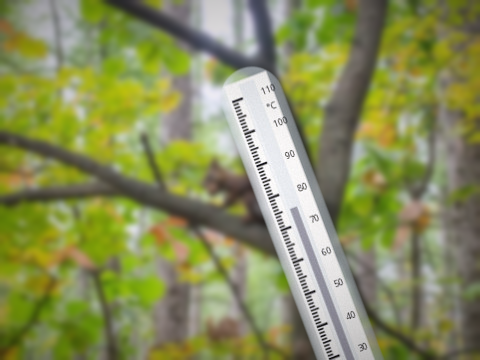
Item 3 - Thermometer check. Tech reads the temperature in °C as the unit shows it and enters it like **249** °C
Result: **75** °C
